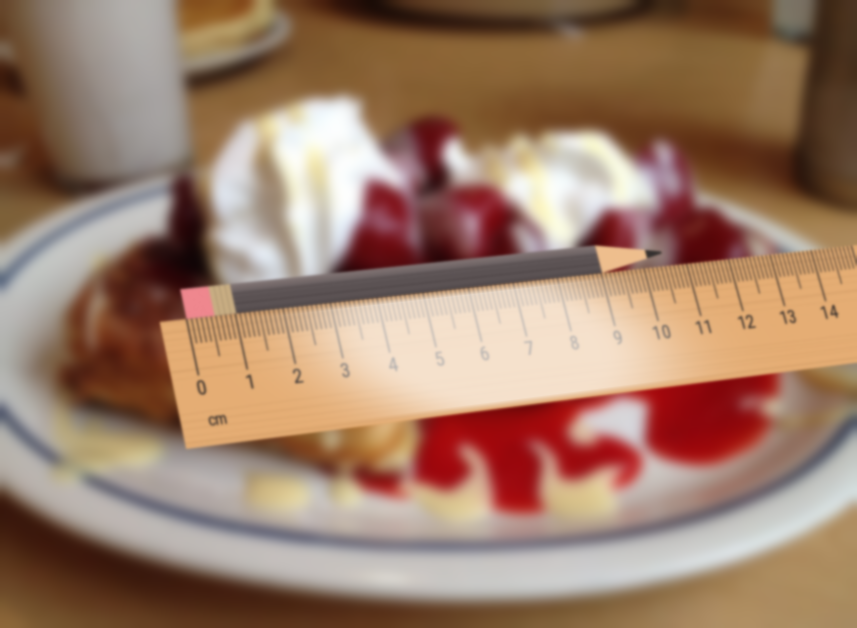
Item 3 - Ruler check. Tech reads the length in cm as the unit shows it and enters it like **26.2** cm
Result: **10.5** cm
